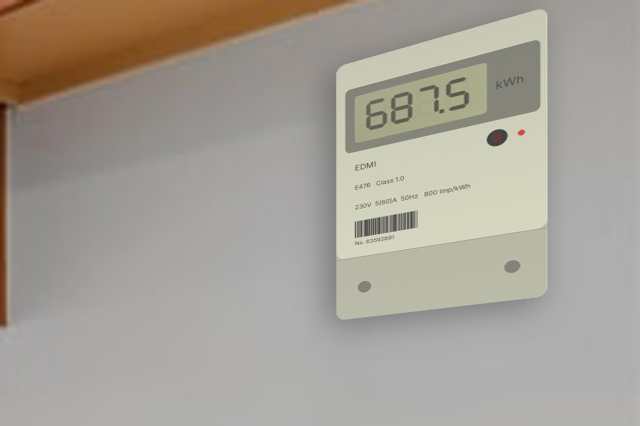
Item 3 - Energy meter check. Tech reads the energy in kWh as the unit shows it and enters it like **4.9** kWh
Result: **687.5** kWh
